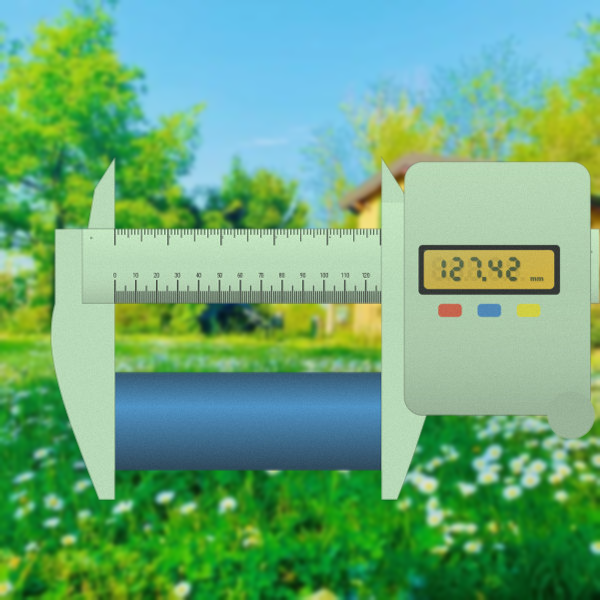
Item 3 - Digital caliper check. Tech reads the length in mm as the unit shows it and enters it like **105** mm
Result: **127.42** mm
